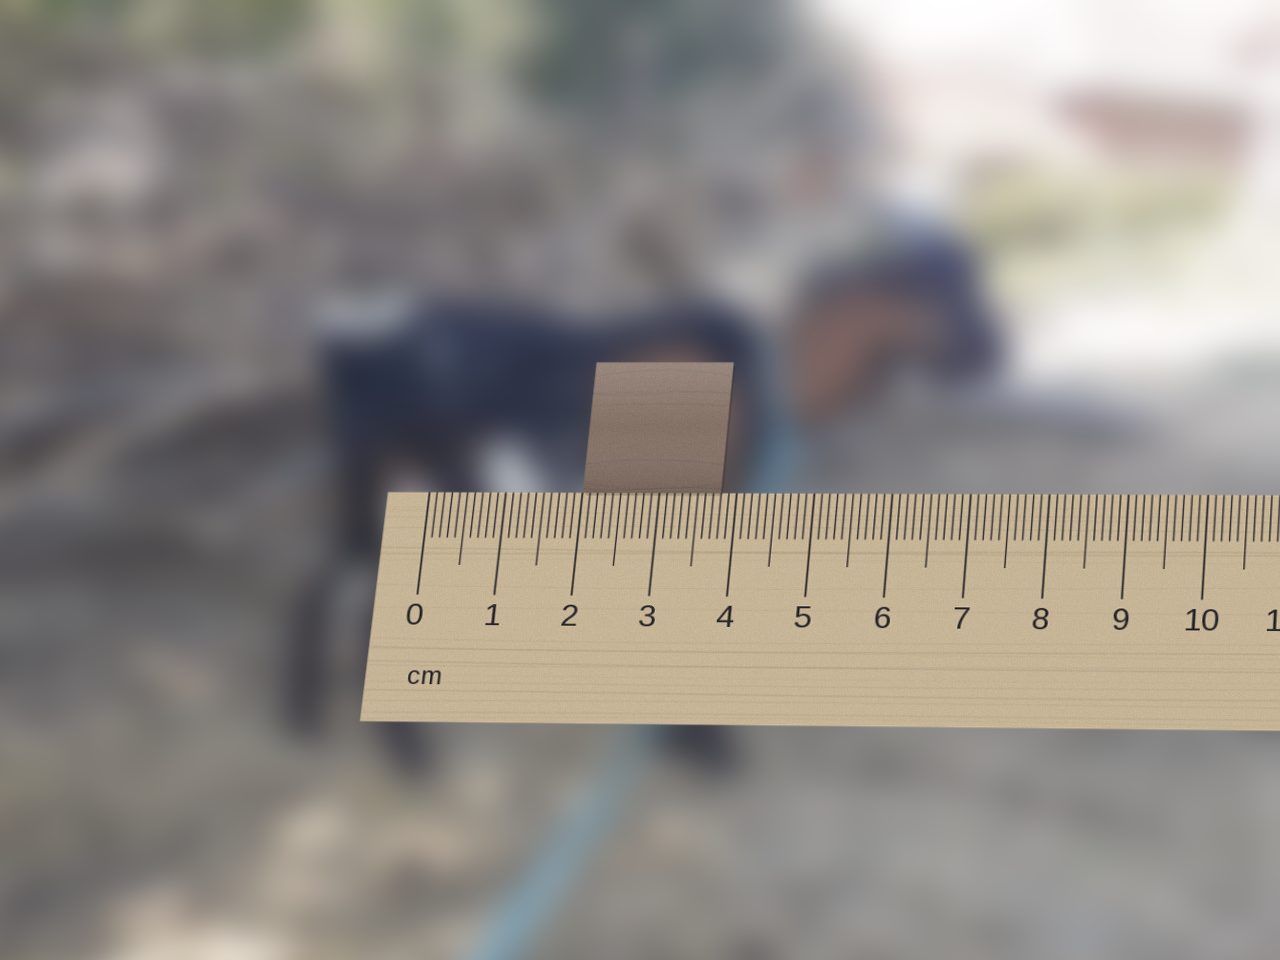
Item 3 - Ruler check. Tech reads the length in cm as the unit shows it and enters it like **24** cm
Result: **1.8** cm
